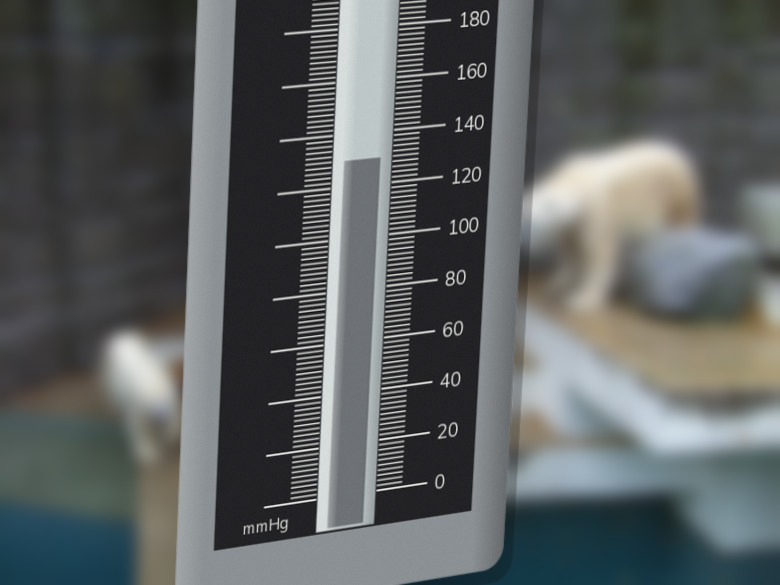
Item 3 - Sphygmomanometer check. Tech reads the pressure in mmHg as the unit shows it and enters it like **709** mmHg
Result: **130** mmHg
